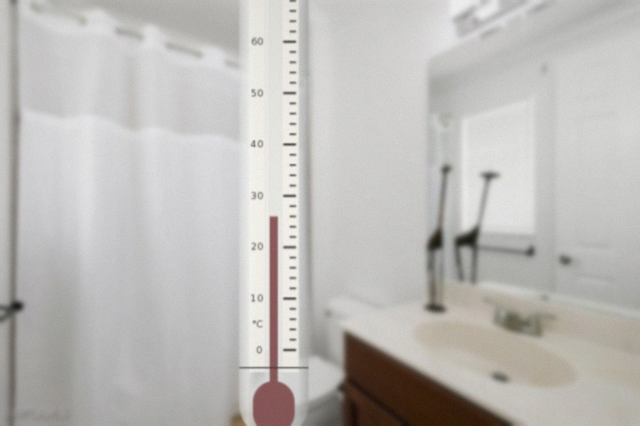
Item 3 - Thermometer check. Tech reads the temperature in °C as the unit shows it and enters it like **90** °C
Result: **26** °C
